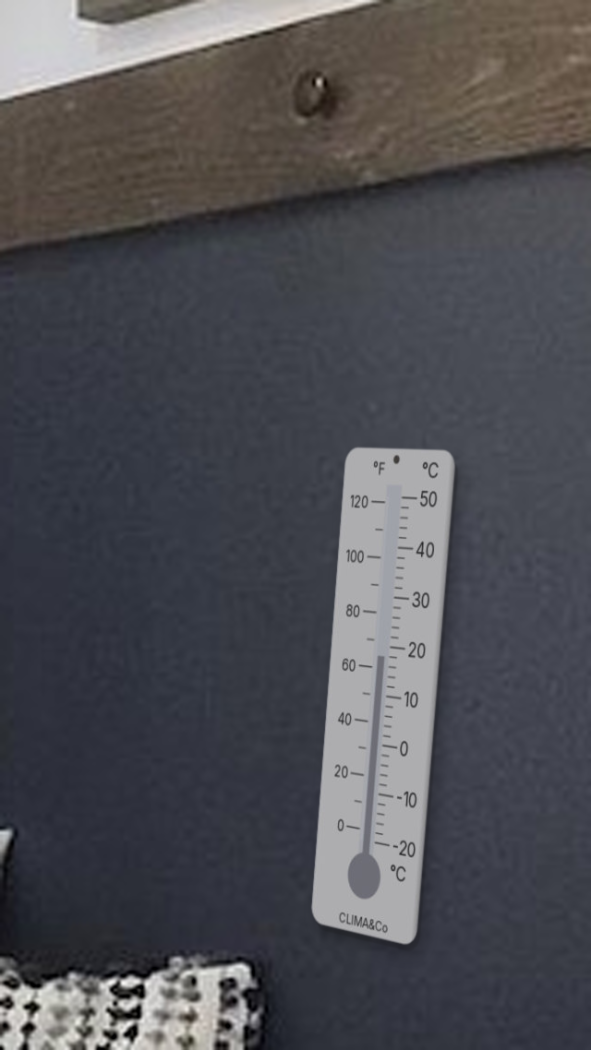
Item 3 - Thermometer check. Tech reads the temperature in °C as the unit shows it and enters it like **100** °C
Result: **18** °C
